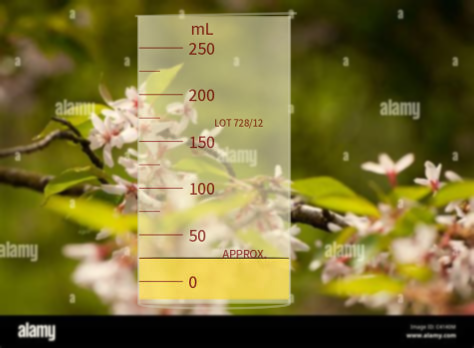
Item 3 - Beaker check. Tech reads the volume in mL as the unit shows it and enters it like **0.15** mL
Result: **25** mL
